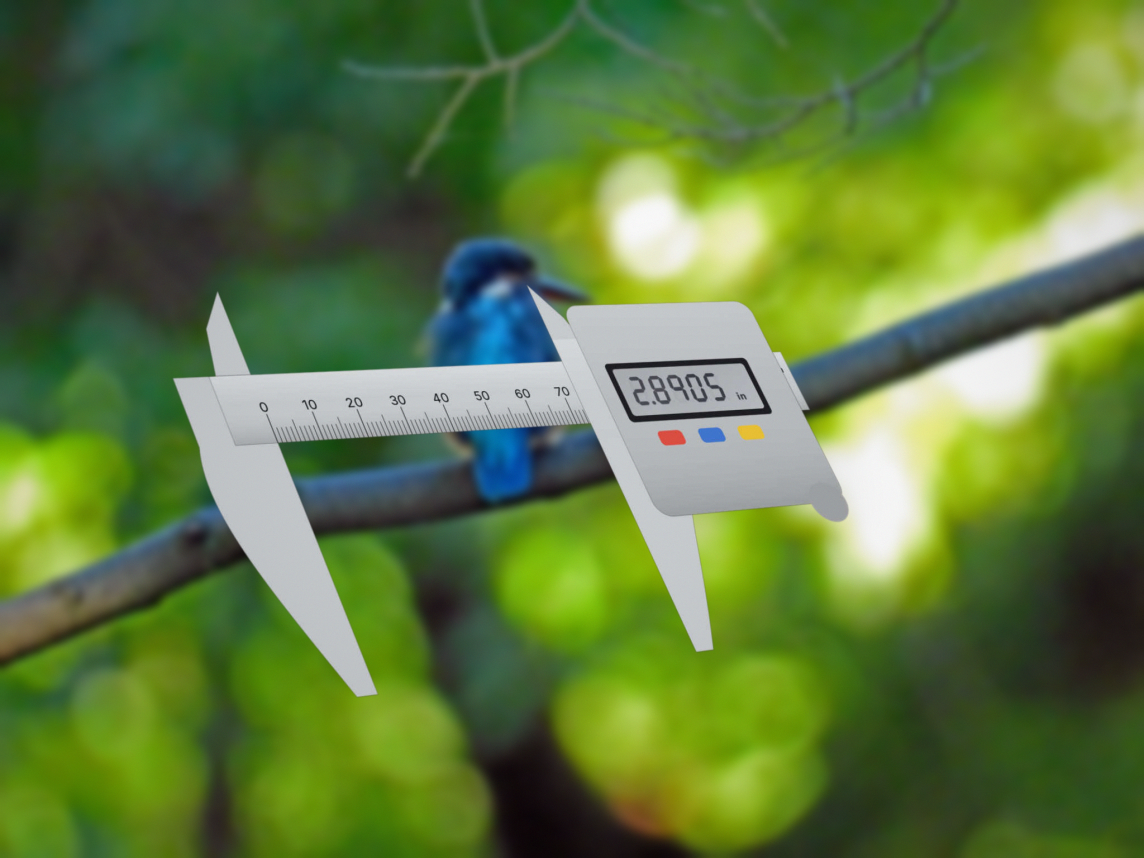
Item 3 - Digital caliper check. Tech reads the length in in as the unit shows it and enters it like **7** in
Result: **2.8905** in
